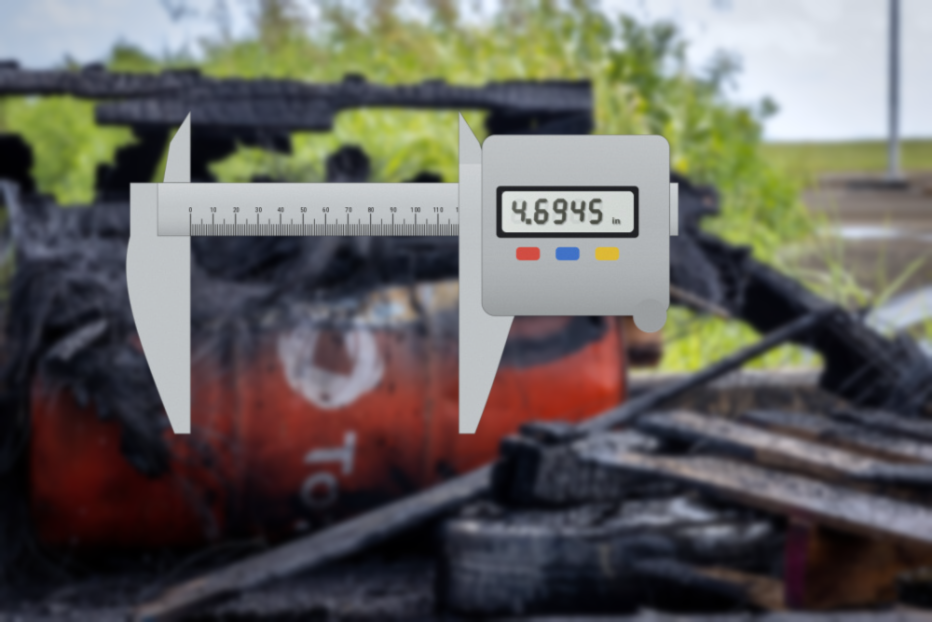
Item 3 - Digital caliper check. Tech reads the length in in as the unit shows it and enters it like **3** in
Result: **4.6945** in
